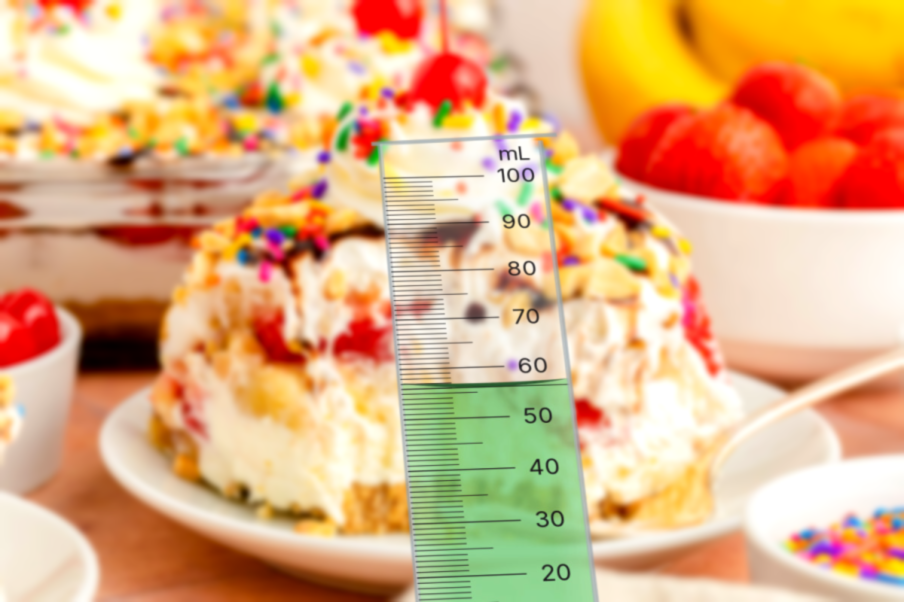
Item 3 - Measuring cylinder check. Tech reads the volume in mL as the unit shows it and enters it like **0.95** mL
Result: **56** mL
